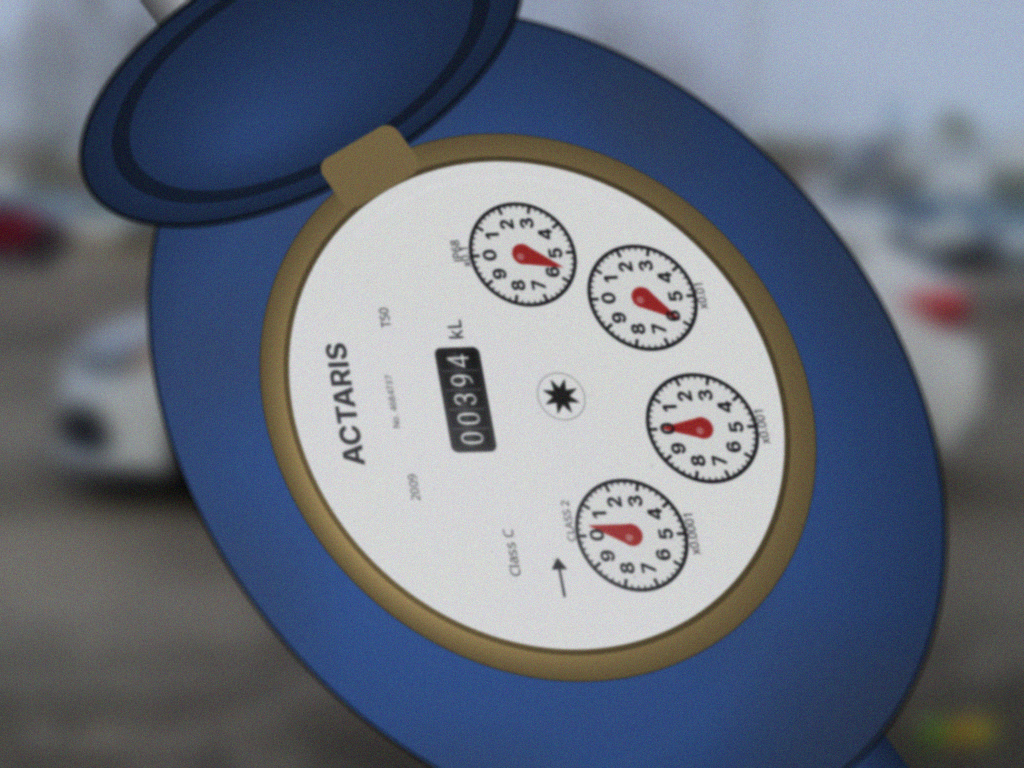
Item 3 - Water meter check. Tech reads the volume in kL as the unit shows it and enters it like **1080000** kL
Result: **394.5600** kL
